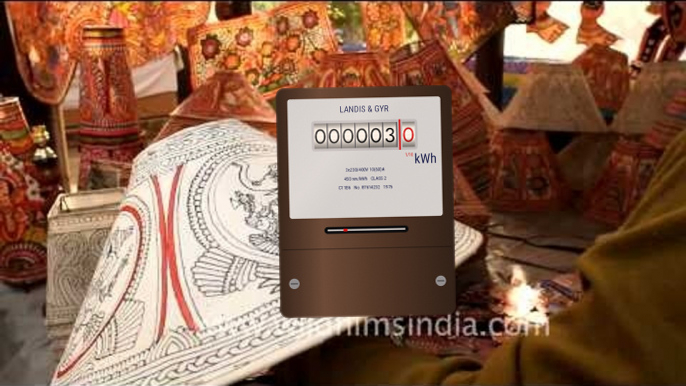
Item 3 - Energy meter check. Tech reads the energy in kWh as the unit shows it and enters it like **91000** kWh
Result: **3.0** kWh
